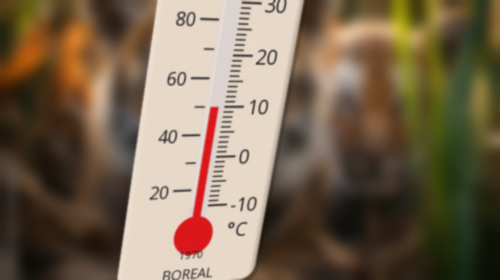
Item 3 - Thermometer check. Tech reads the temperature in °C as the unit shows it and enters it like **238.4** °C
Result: **10** °C
